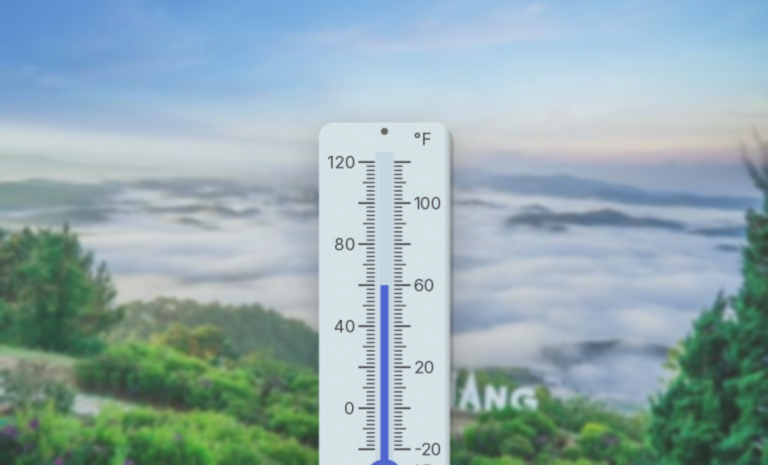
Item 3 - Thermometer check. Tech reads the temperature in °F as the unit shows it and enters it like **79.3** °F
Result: **60** °F
